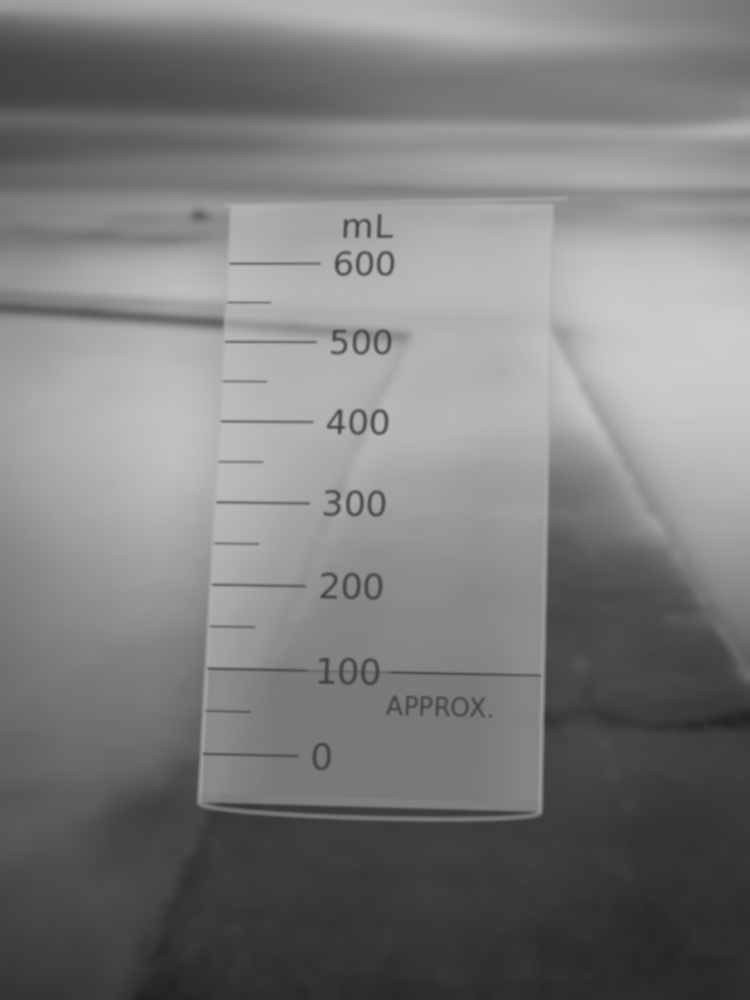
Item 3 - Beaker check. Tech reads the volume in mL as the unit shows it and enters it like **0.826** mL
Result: **100** mL
